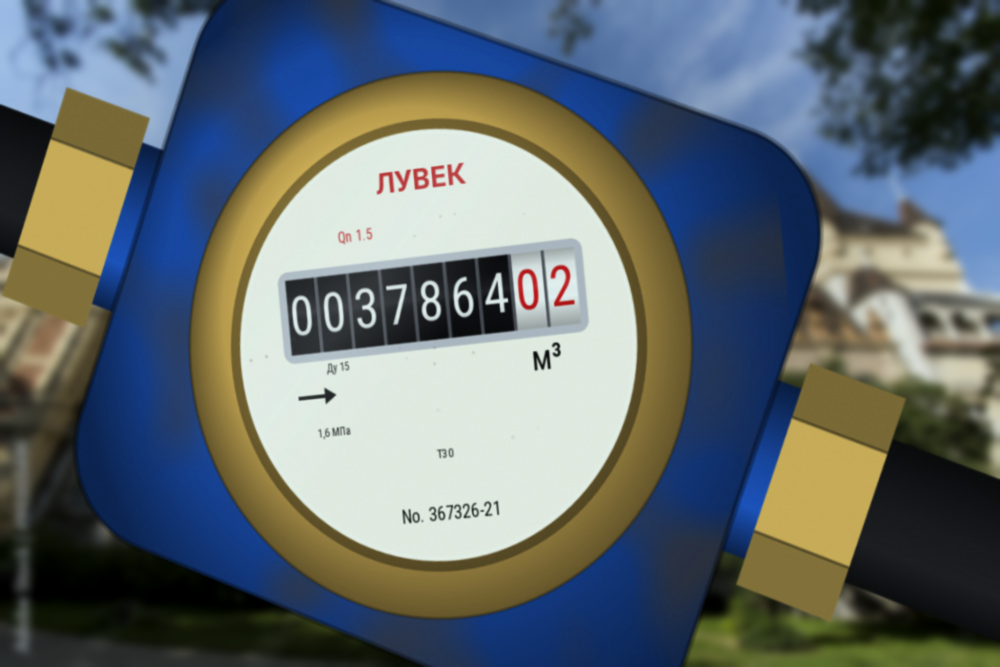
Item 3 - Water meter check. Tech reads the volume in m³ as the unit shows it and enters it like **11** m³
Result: **37864.02** m³
